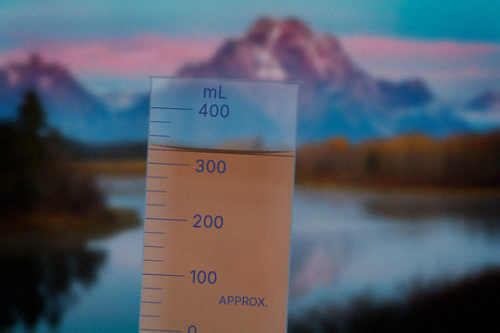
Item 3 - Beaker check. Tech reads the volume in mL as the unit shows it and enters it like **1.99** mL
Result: **325** mL
